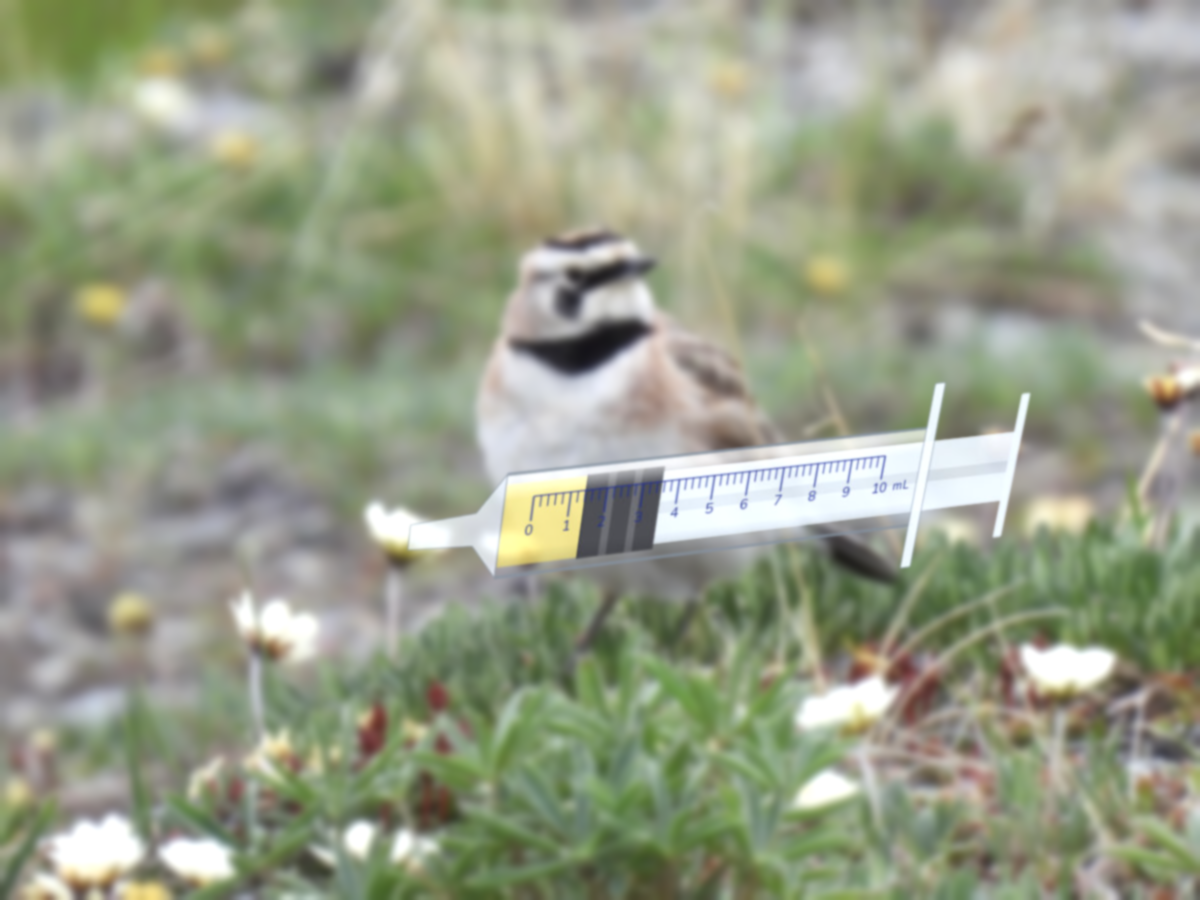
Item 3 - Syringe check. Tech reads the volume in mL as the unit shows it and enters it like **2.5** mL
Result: **1.4** mL
